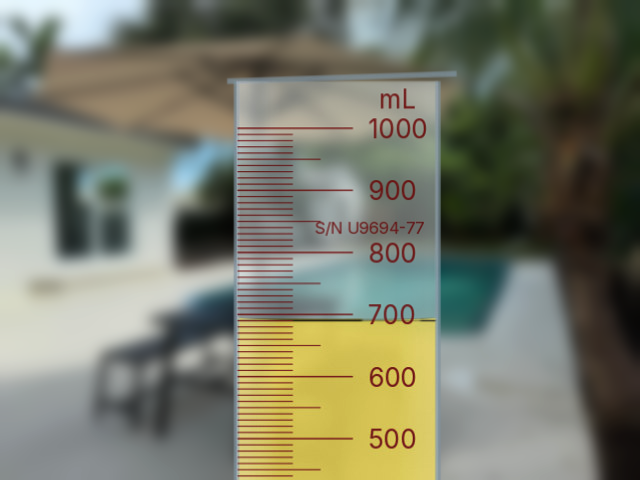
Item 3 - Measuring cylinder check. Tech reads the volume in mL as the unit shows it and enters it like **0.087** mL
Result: **690** mL
